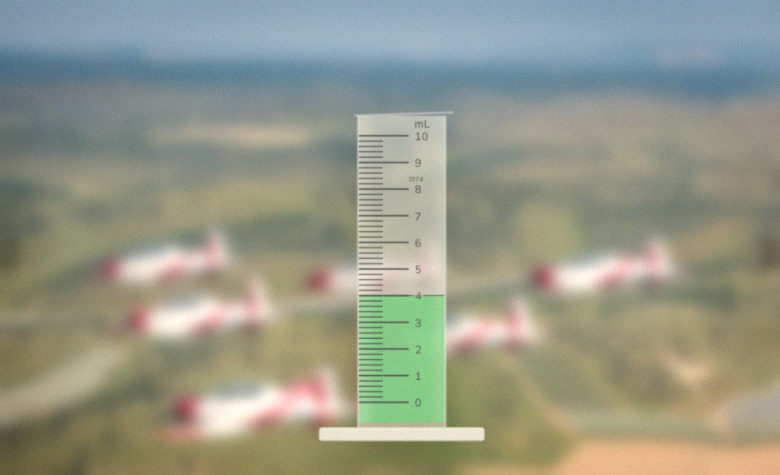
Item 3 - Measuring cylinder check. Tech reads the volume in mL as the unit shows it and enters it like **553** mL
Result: **4** mL
